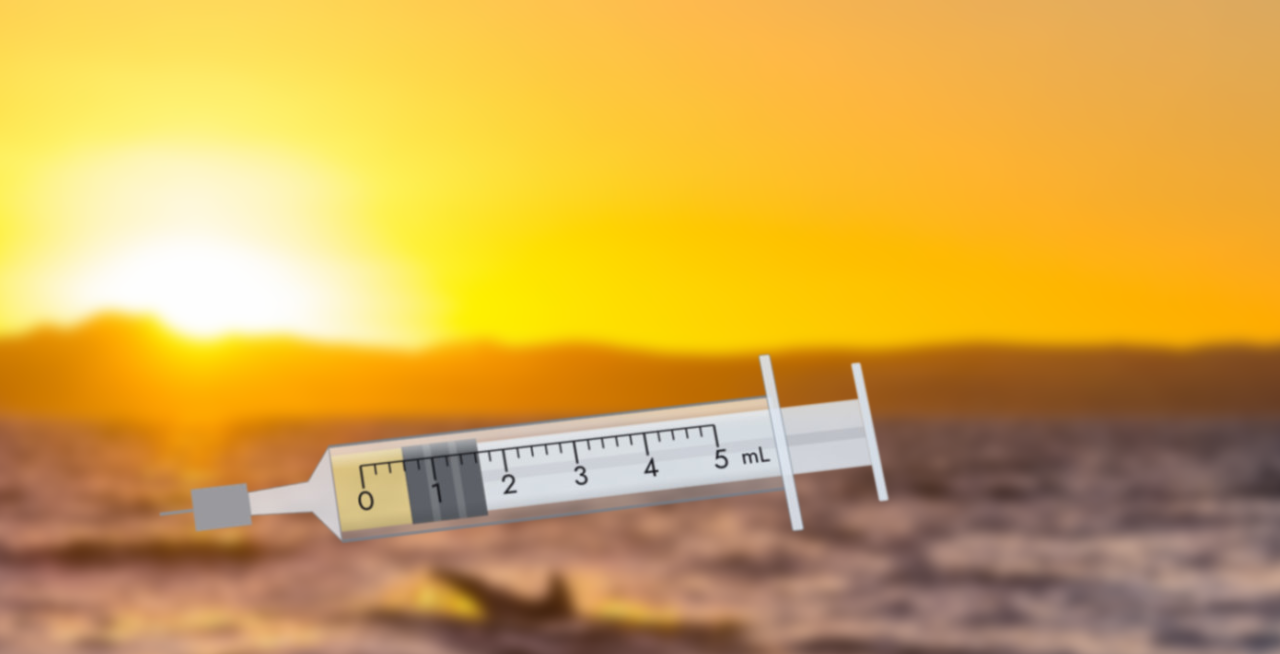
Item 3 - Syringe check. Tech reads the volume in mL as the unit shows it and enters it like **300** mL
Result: **0.6** mL
